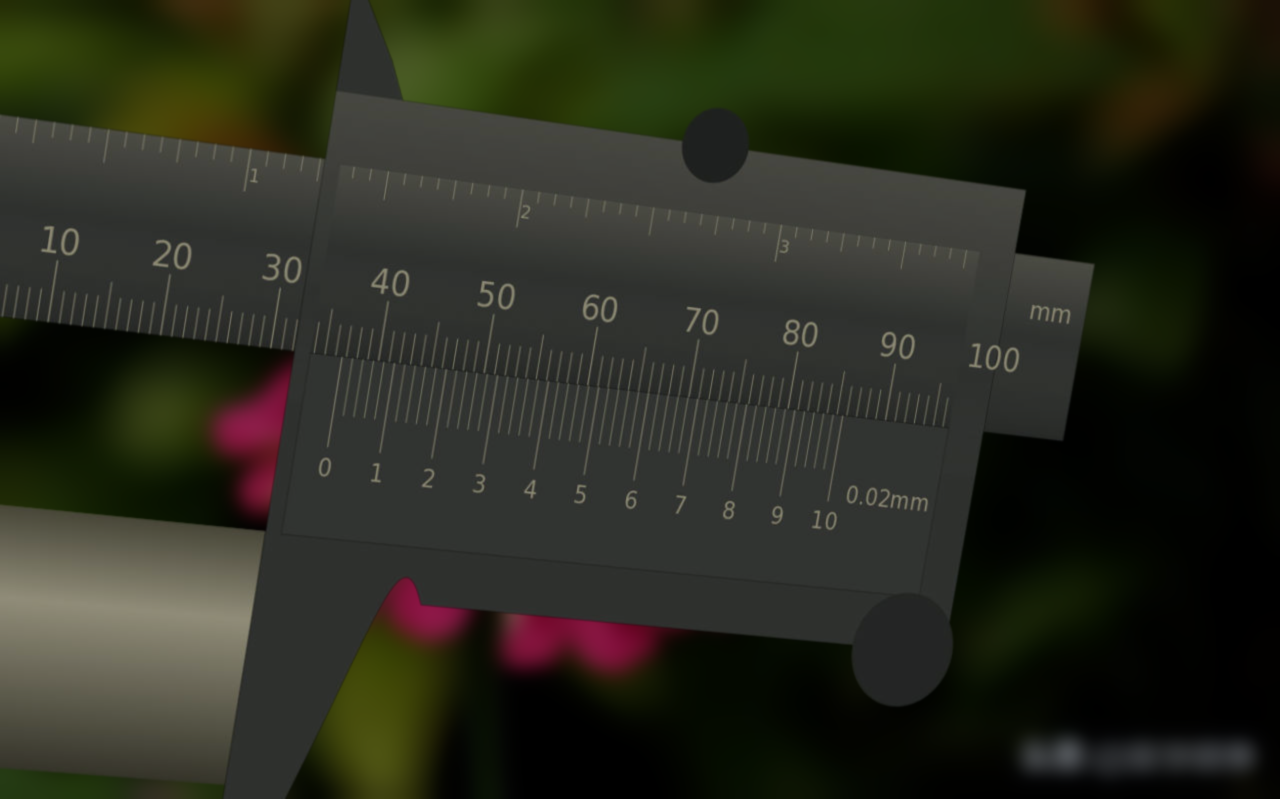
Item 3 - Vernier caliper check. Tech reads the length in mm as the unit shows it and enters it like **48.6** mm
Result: **36.6** mm
